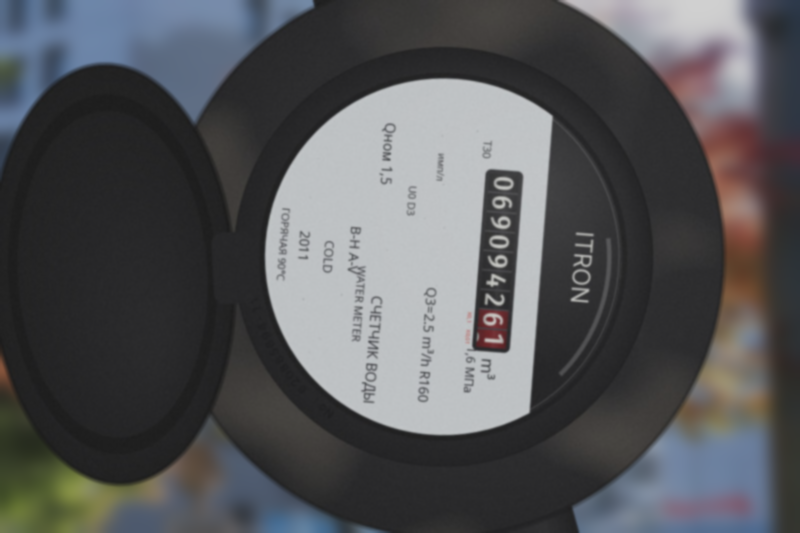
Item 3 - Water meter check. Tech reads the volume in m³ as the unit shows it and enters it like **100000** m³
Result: **690942.61** m³
